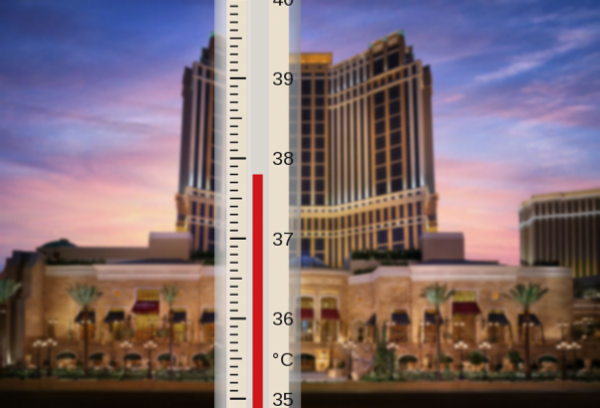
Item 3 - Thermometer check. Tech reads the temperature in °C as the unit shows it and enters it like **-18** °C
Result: **37.8** °C
